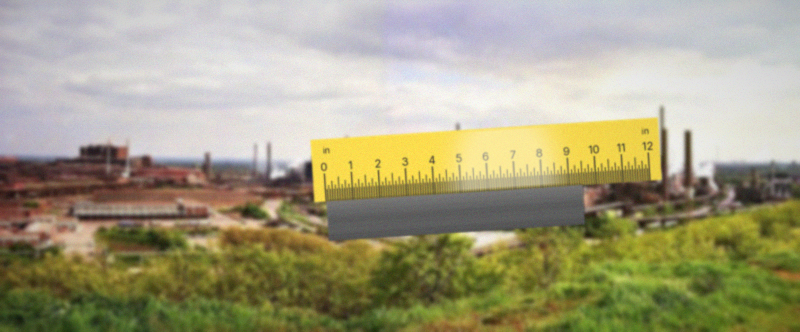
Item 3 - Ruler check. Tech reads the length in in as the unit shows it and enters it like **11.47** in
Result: **9.5** in
